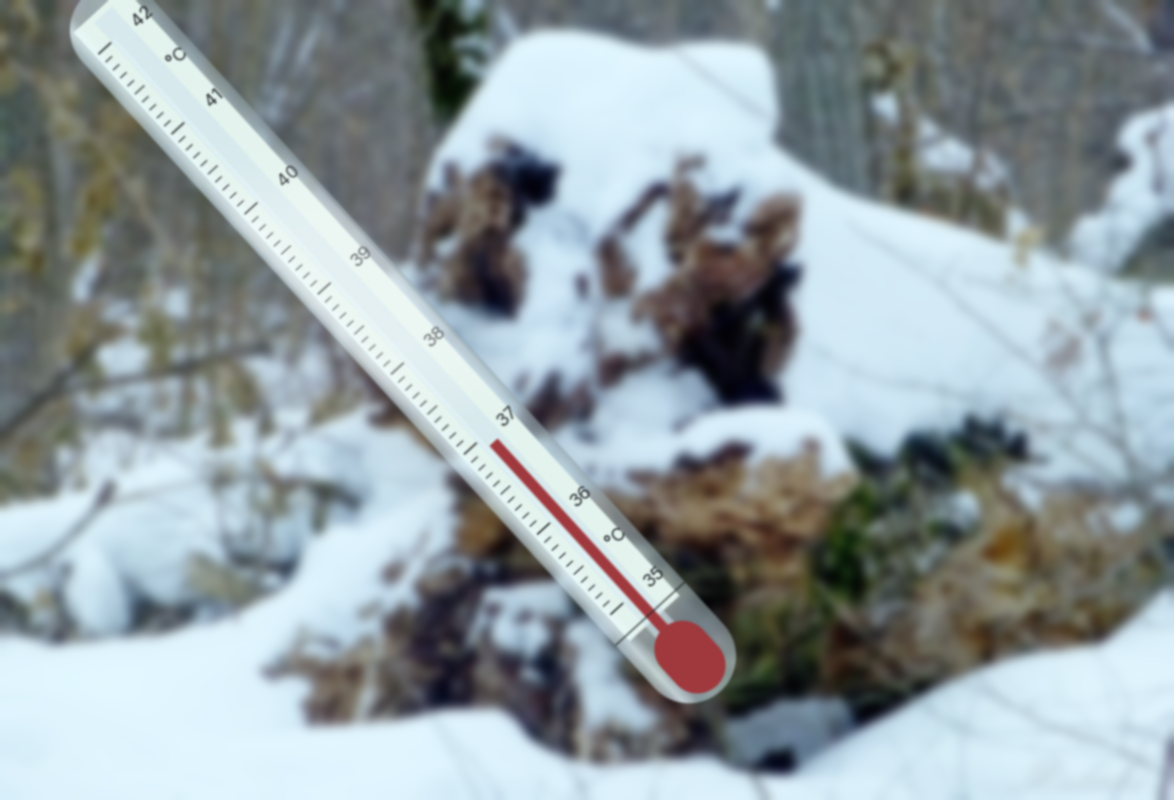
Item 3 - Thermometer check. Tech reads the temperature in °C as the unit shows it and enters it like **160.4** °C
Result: **36.9** °C
